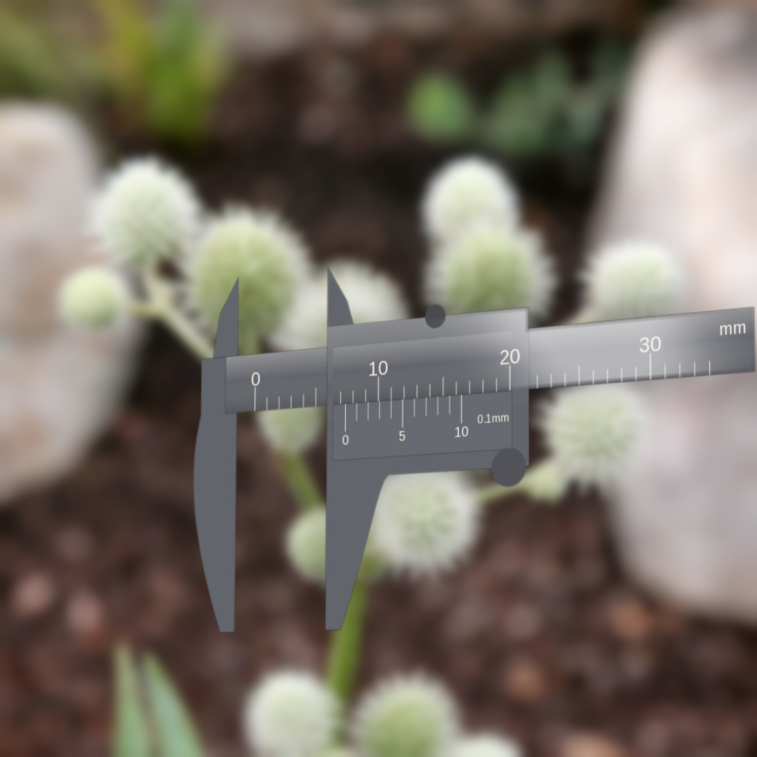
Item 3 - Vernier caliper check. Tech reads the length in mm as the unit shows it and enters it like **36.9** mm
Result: **7.4** mm
